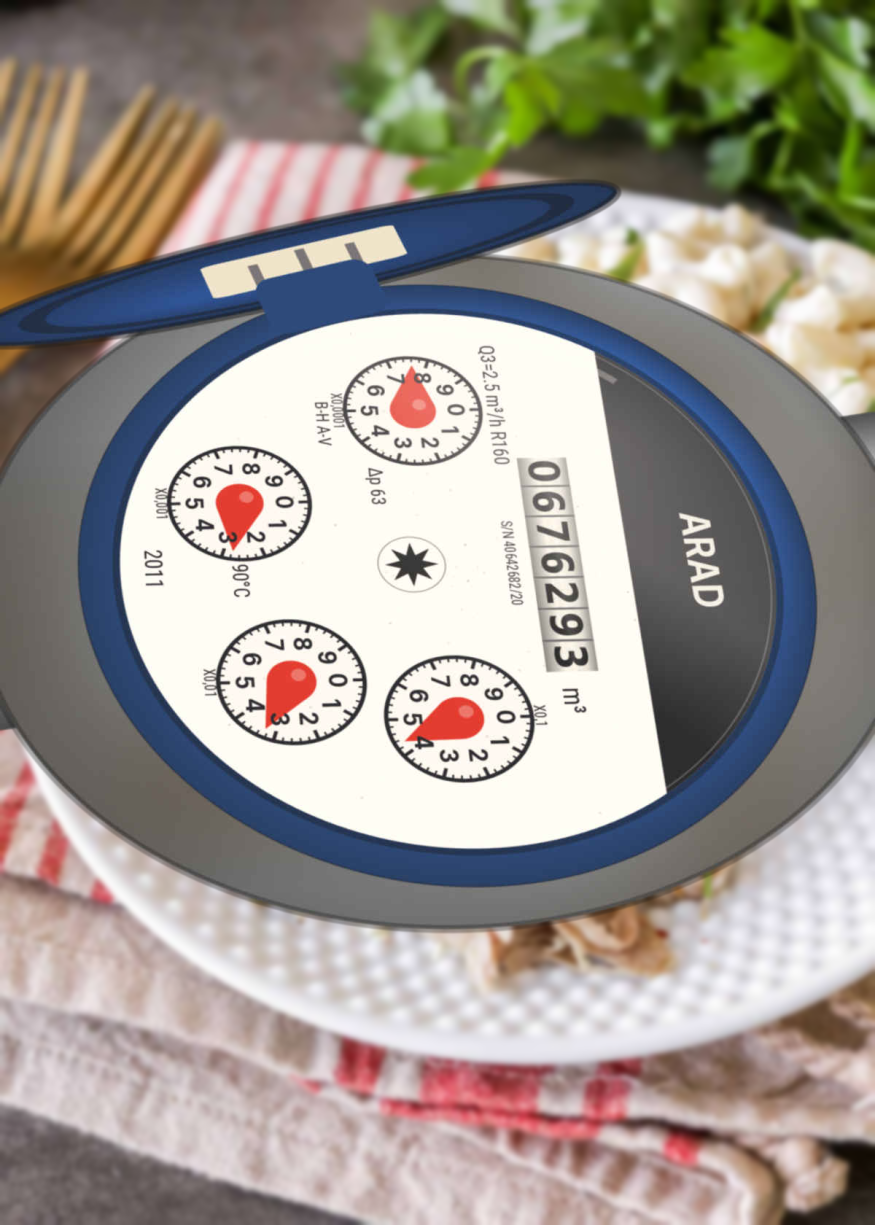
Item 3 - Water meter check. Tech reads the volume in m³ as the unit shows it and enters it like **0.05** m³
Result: **676293.4327** m³
